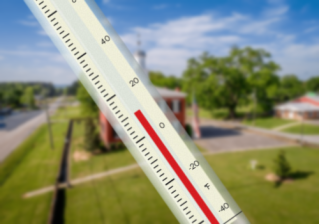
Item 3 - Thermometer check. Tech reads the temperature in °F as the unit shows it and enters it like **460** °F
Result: **10** °F
